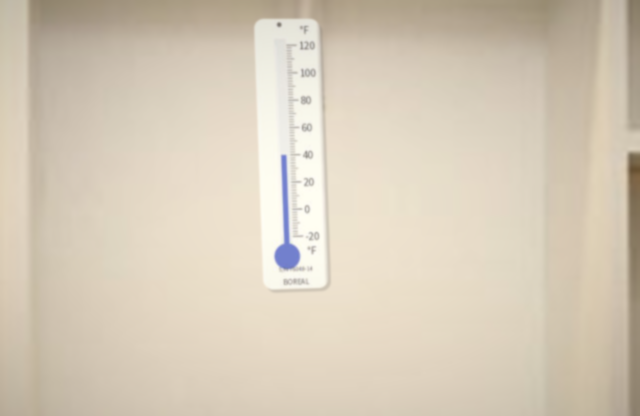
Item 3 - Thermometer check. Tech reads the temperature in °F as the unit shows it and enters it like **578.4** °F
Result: **40** °F
